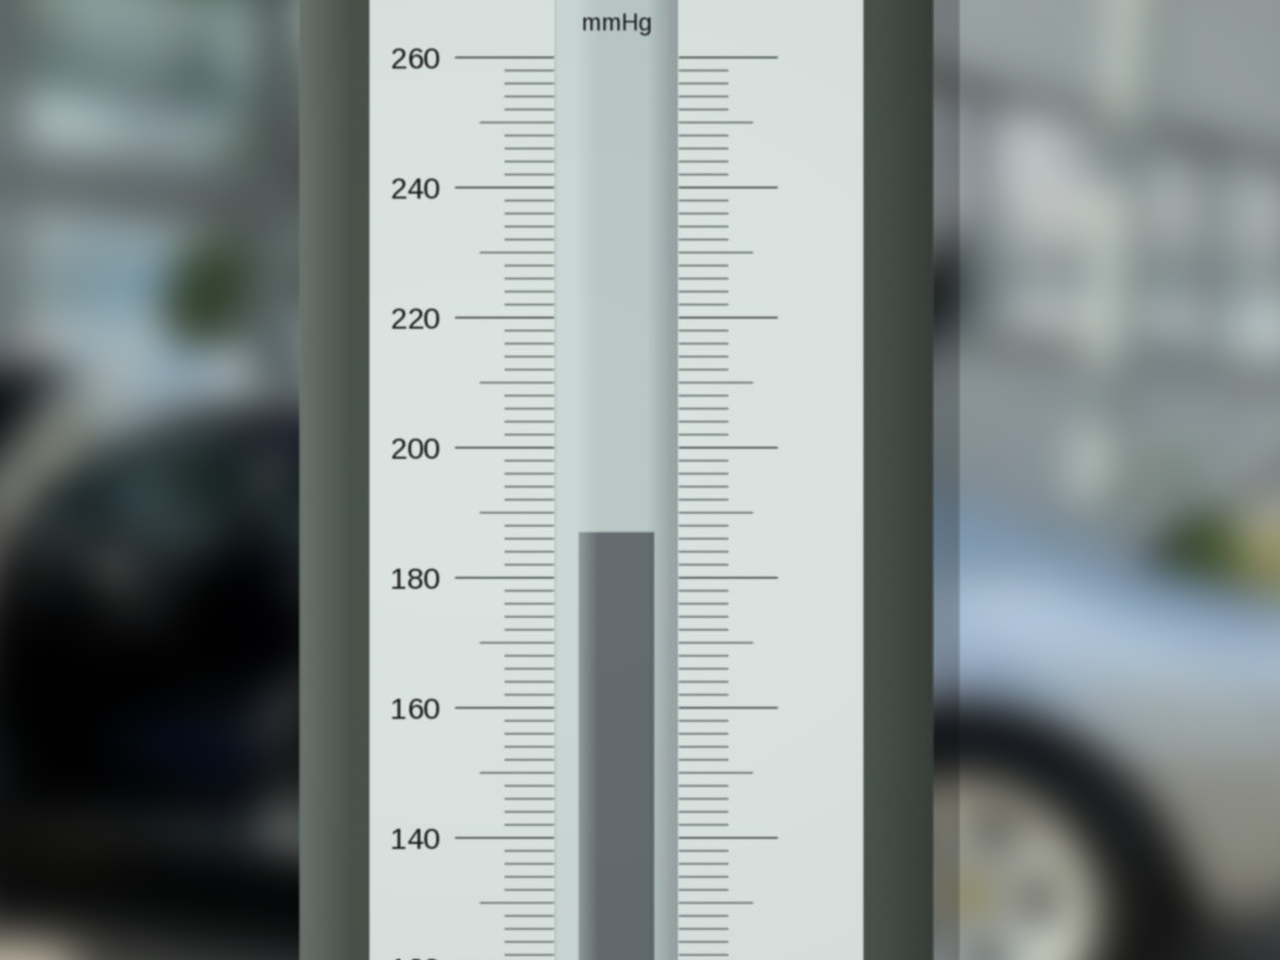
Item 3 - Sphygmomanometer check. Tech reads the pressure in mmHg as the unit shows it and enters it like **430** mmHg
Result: **187** mmHg
